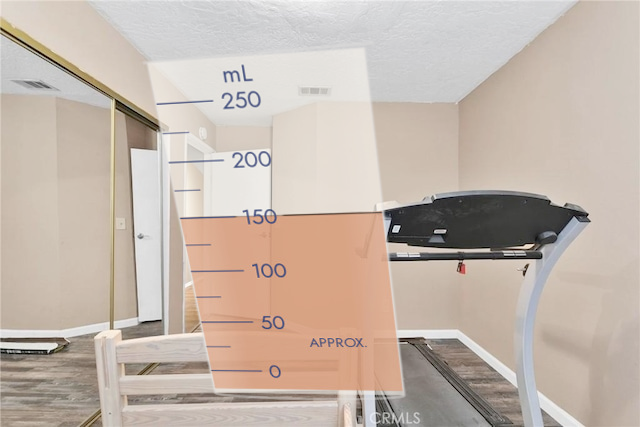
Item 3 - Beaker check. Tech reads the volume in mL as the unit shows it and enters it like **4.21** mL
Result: **150** mL
